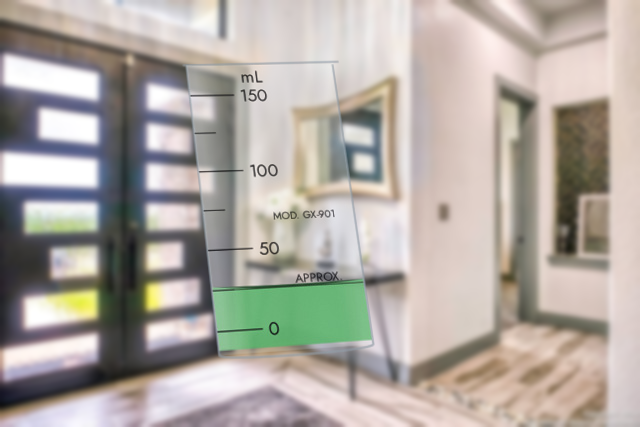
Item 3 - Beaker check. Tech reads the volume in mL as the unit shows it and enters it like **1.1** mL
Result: **25** mL
